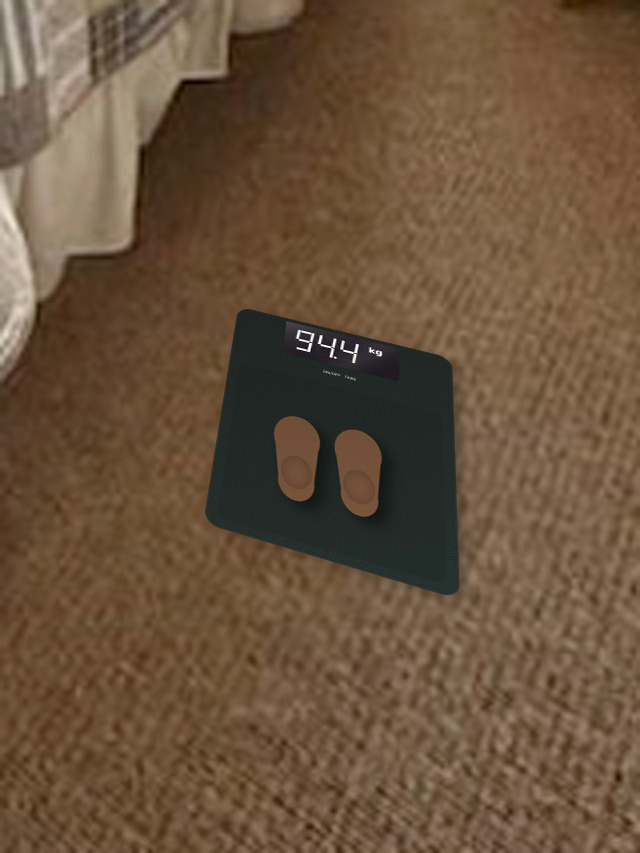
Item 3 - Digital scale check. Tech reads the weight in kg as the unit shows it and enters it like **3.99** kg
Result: **94.4** kg
